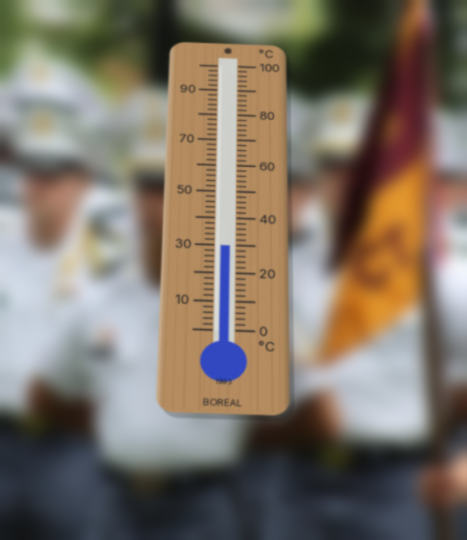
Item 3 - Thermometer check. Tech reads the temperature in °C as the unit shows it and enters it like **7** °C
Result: **30** °C
